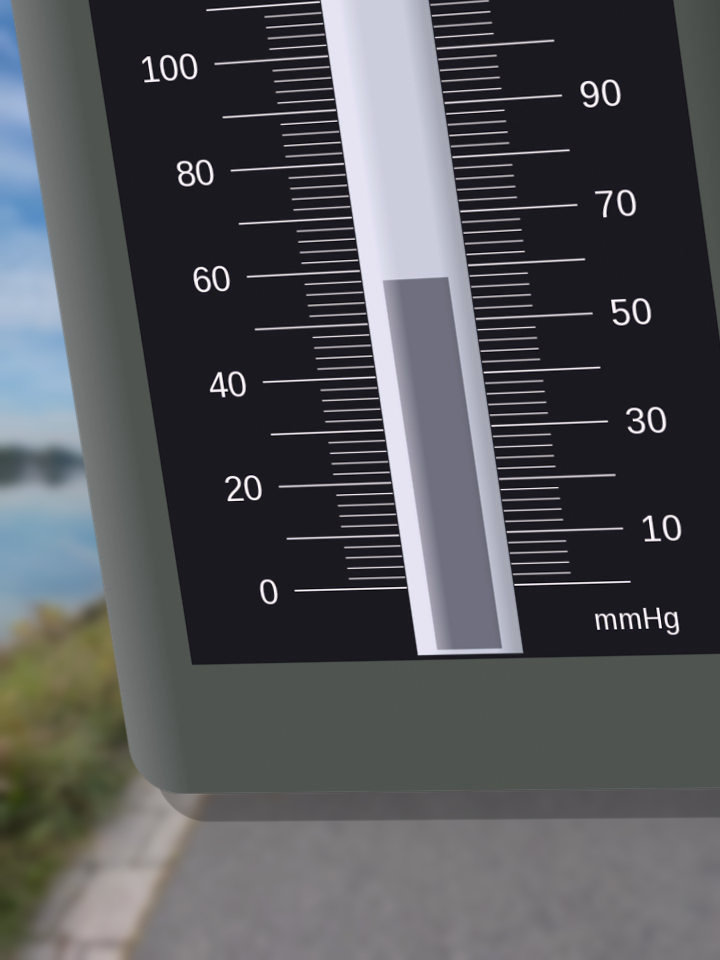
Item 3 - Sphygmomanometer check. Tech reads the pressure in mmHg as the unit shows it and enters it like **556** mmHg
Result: **58** mmHg
